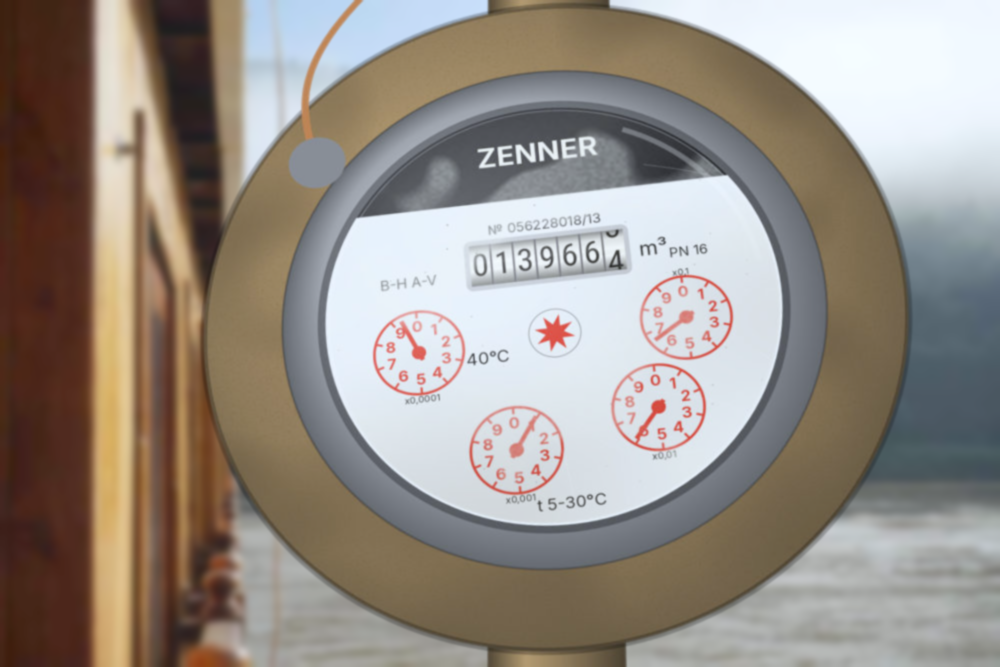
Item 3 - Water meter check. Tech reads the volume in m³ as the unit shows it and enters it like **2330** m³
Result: **139663.6609** m³
